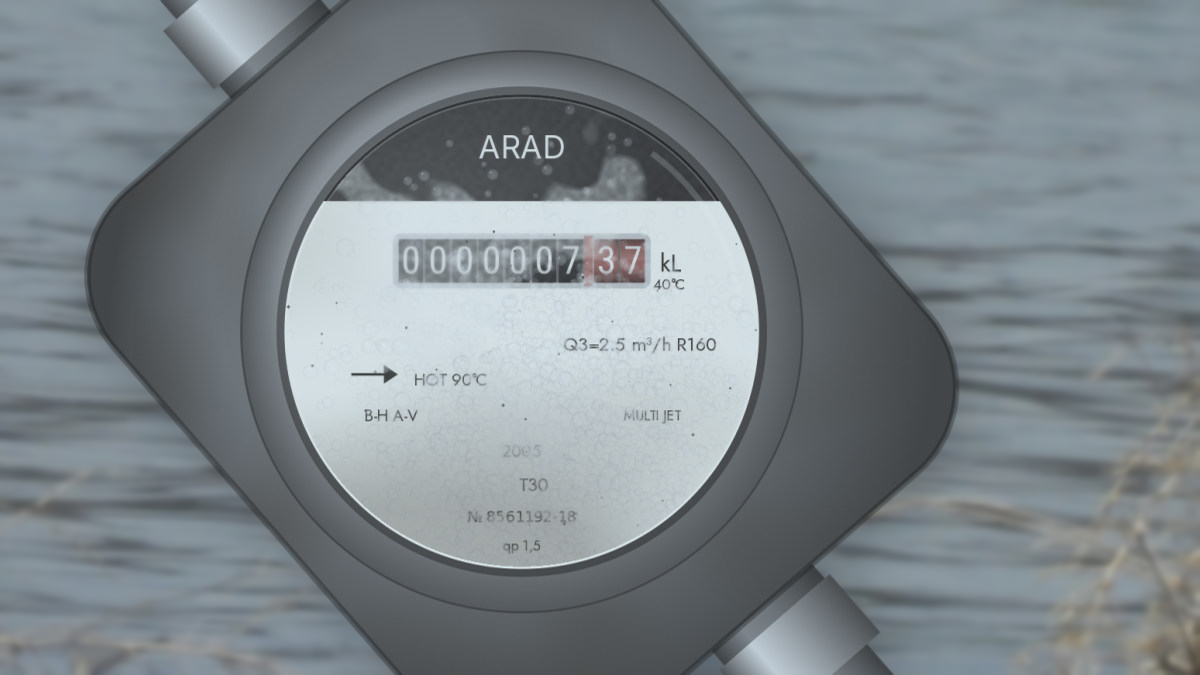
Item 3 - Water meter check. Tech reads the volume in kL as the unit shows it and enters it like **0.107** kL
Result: **7.37** kL
